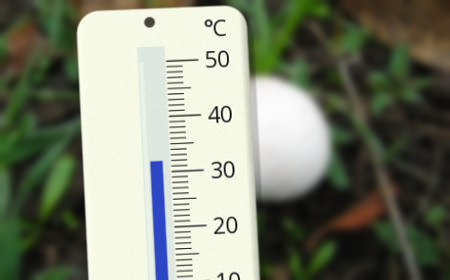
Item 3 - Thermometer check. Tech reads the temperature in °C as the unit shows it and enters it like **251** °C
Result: **32** °C
